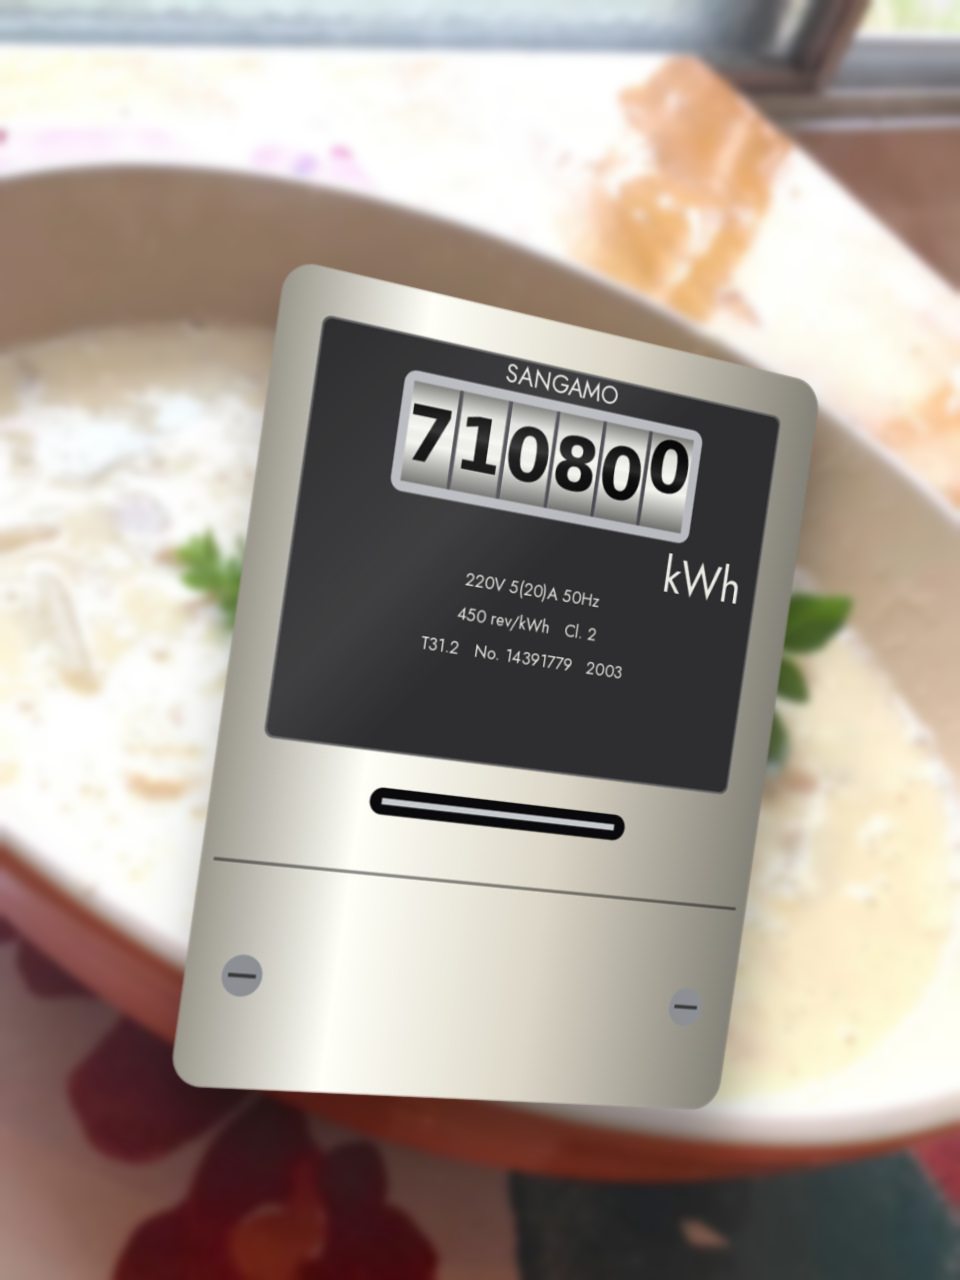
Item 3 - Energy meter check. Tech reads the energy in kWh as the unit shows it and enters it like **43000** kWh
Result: **710800** kWh
